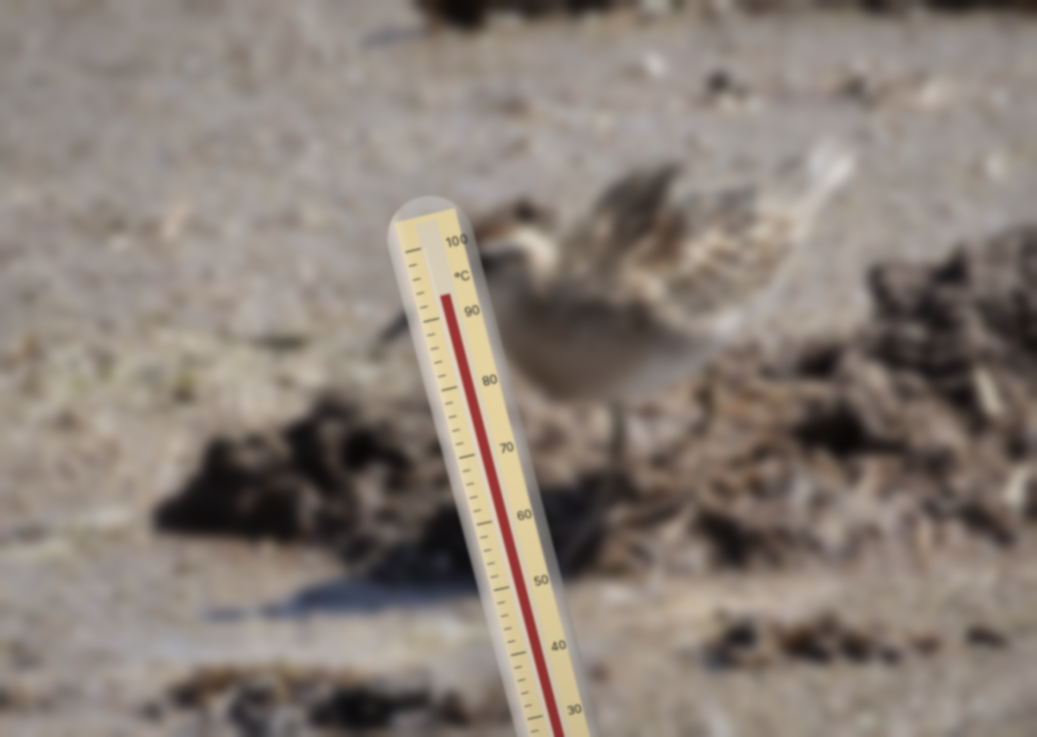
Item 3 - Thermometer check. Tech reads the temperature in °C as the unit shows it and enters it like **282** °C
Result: **93** °C
